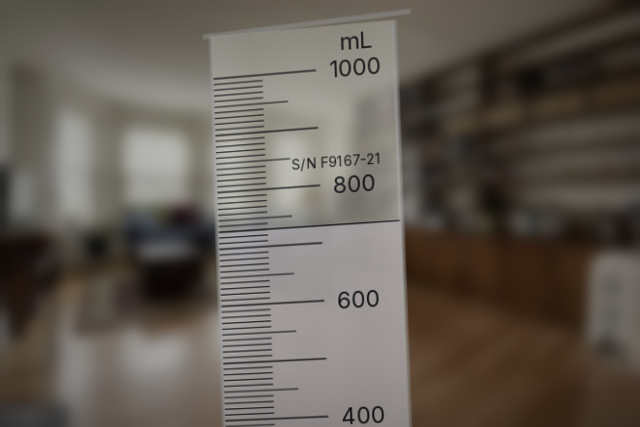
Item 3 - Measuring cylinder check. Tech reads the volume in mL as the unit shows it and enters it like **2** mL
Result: **730** mL
